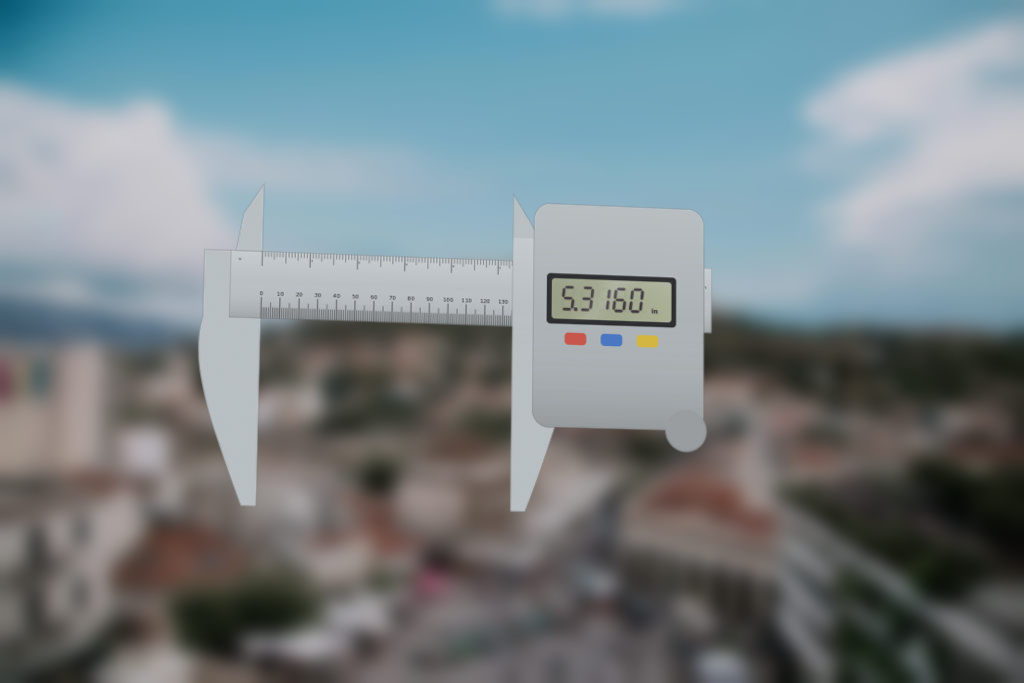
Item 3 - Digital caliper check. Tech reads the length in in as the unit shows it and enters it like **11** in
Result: **5.3160** in
